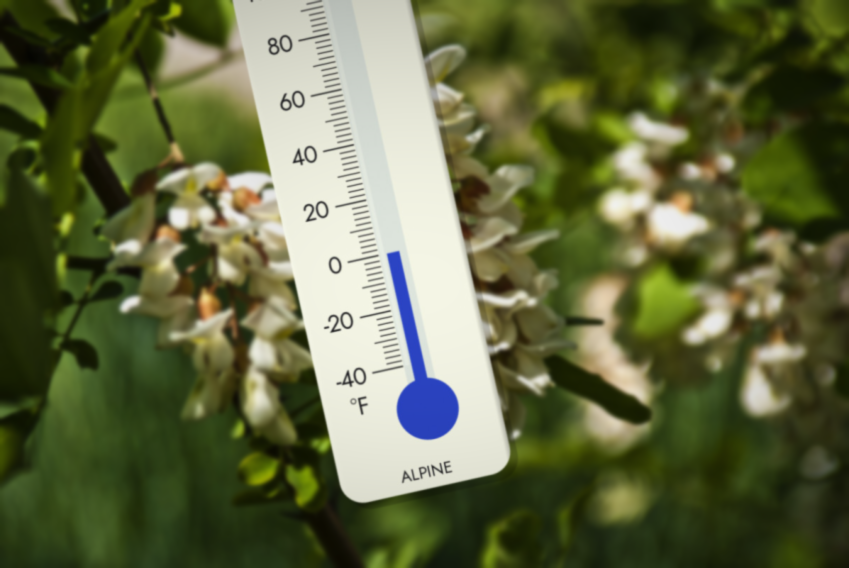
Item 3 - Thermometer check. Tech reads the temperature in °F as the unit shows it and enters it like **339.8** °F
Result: **0** °F
